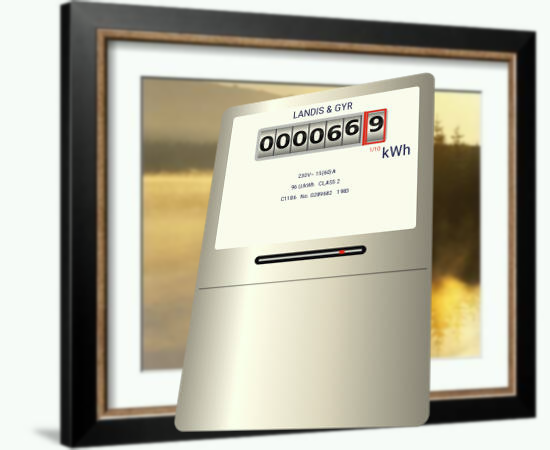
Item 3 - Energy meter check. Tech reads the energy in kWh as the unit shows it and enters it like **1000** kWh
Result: **66.9** kWh
